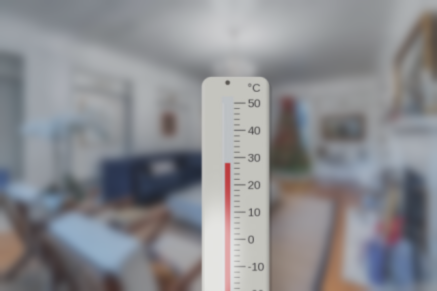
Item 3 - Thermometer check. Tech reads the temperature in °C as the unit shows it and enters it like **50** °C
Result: **28** °C
